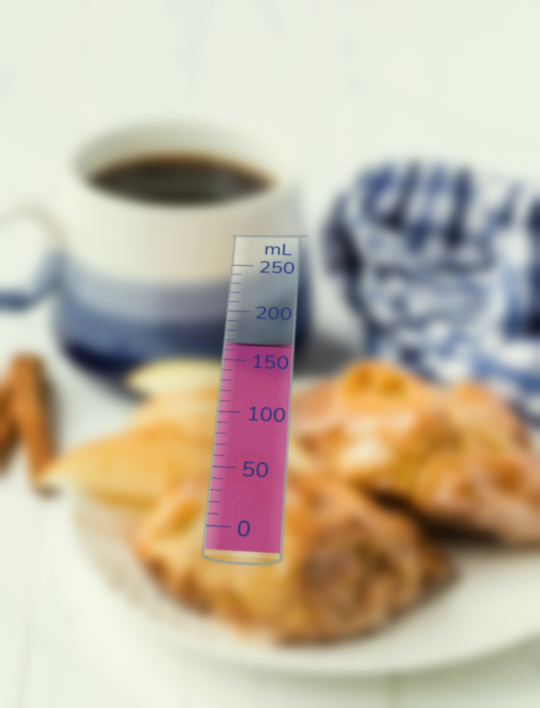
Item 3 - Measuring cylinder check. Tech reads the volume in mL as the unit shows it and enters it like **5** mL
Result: **165** mL
